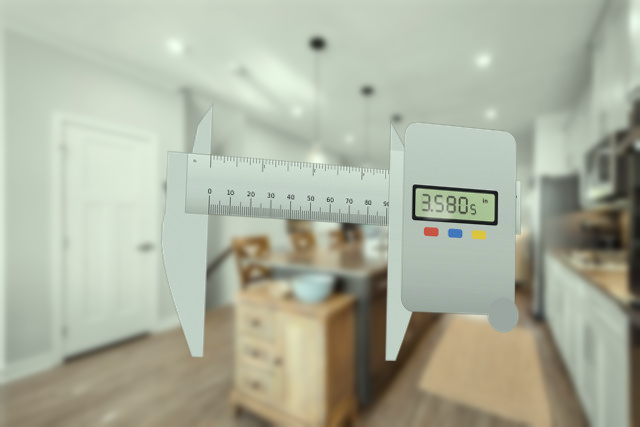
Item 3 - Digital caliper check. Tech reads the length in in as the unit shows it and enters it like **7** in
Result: **3.5805** in
